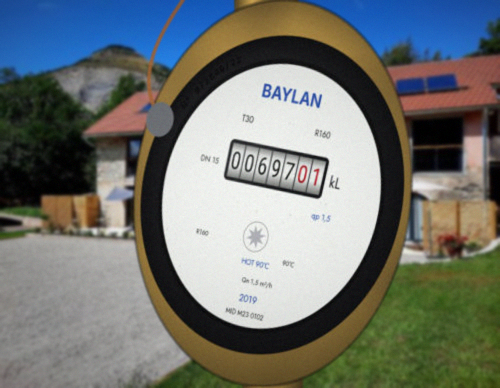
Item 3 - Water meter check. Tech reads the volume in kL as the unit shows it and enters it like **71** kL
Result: **697.01** kL
